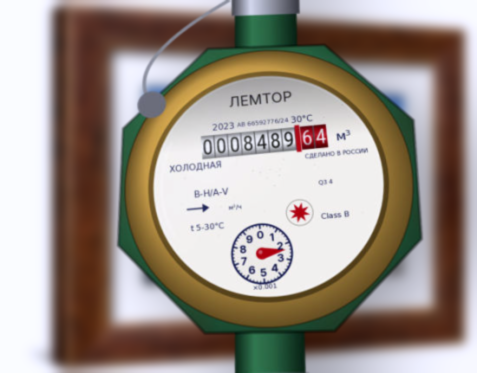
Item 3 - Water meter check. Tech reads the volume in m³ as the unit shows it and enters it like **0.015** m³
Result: **8489.642** m³
